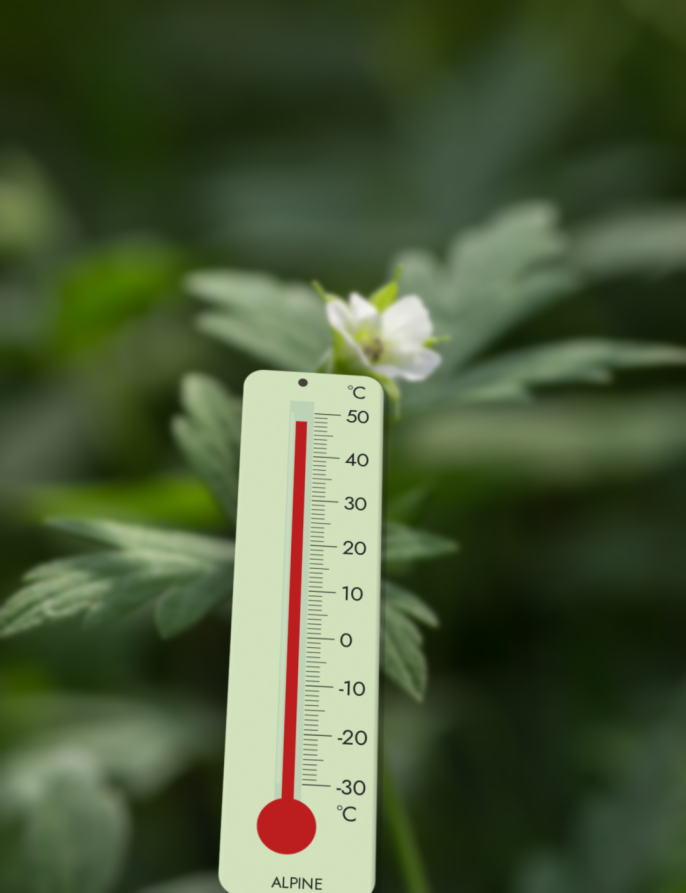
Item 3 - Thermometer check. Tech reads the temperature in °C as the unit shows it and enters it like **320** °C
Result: **48** °C
